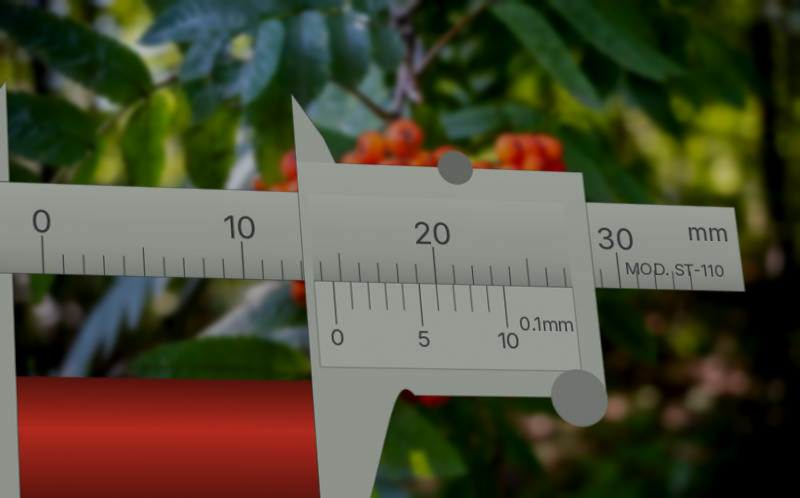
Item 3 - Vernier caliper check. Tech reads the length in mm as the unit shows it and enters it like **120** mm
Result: **14.6** mm
